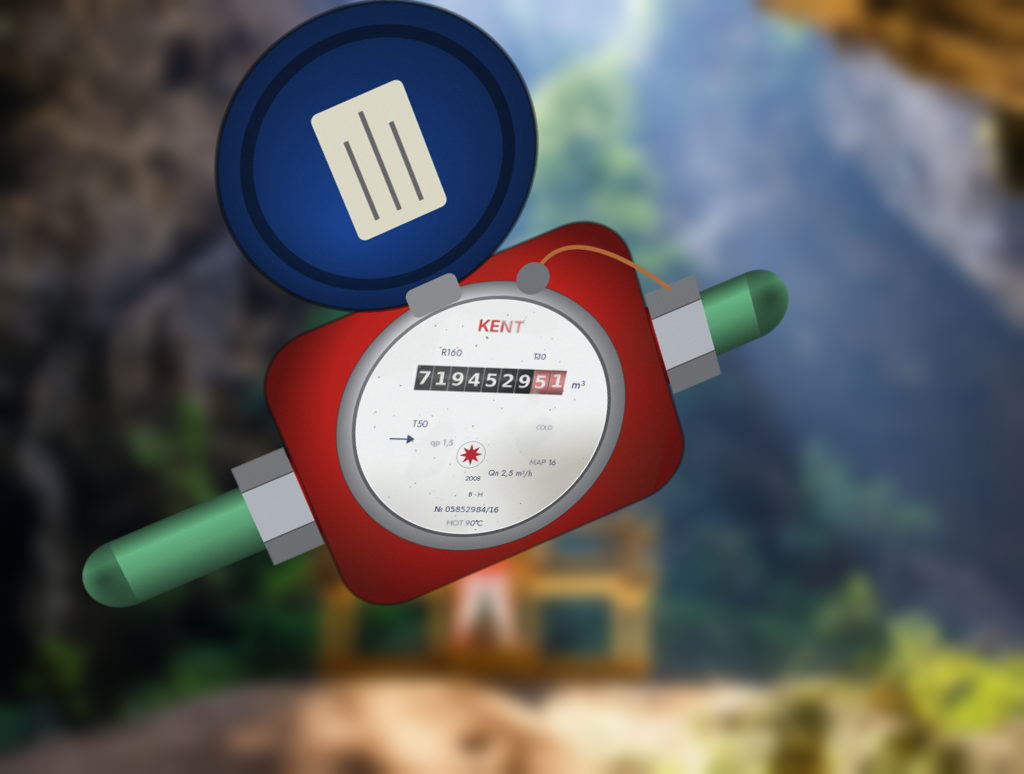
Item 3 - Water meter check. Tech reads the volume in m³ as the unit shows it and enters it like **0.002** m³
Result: **7194529.51** m³
